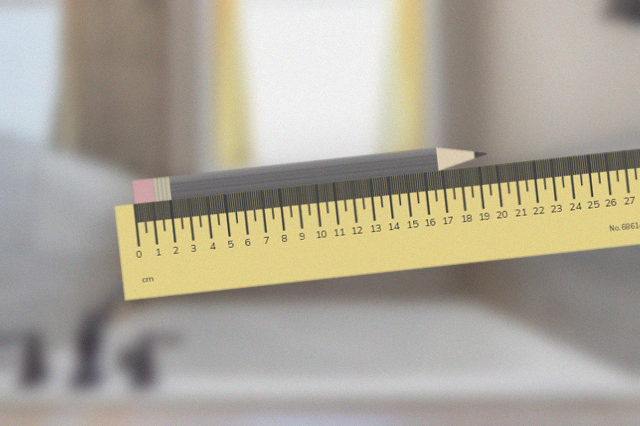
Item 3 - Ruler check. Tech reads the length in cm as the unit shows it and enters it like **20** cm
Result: **19.5** cm
